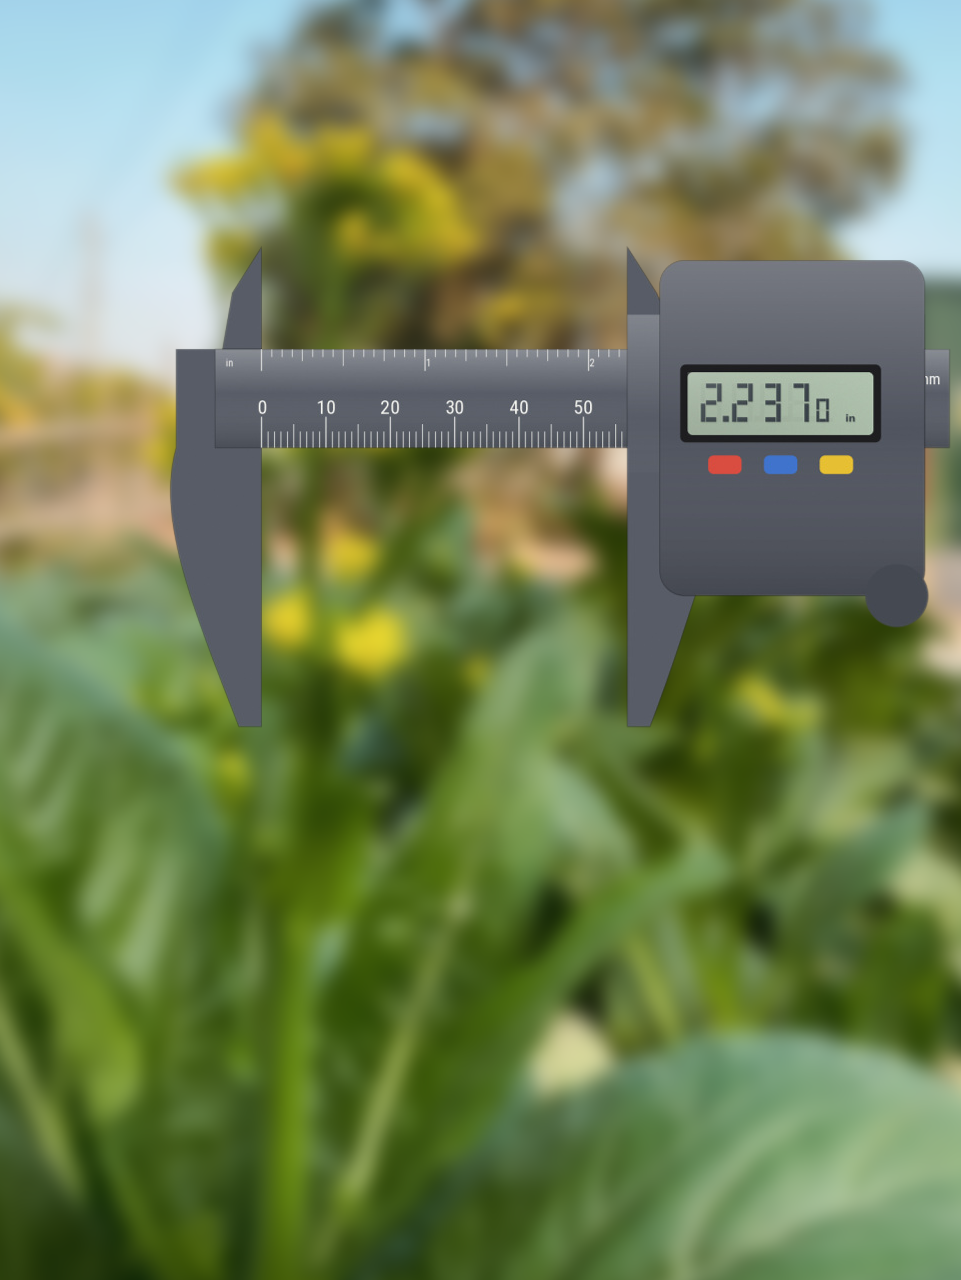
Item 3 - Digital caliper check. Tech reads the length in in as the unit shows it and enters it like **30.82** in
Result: **2.2370** in
